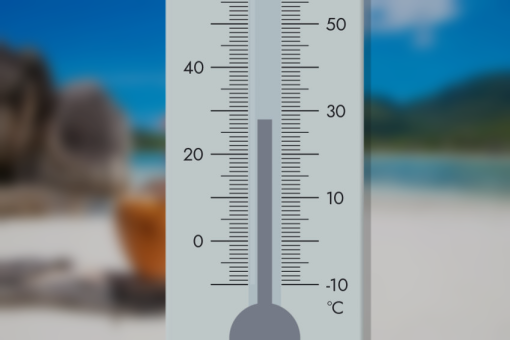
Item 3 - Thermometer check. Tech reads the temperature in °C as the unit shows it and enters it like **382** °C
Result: **28** °C
